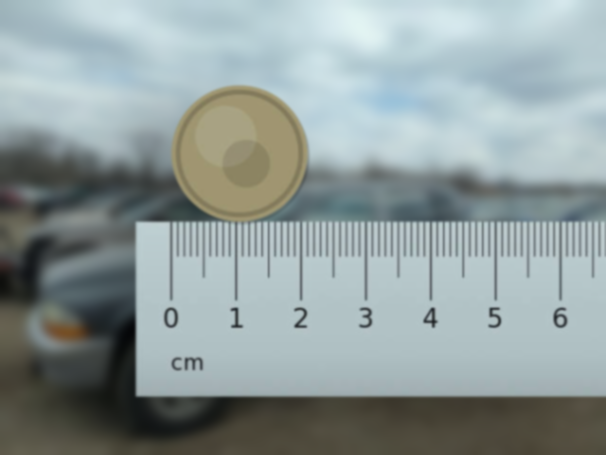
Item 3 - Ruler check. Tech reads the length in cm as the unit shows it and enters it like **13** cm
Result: **2.1** cm
